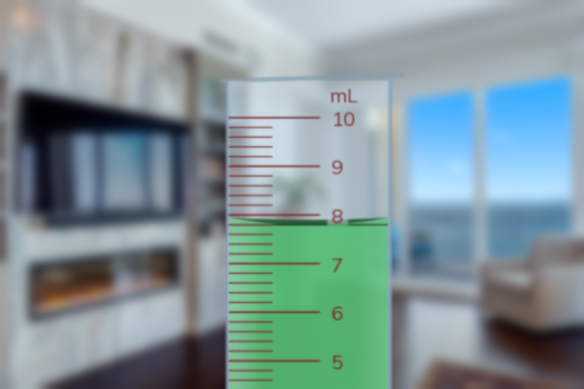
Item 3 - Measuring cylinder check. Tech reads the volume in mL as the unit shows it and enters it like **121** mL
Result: **7.8** mL
